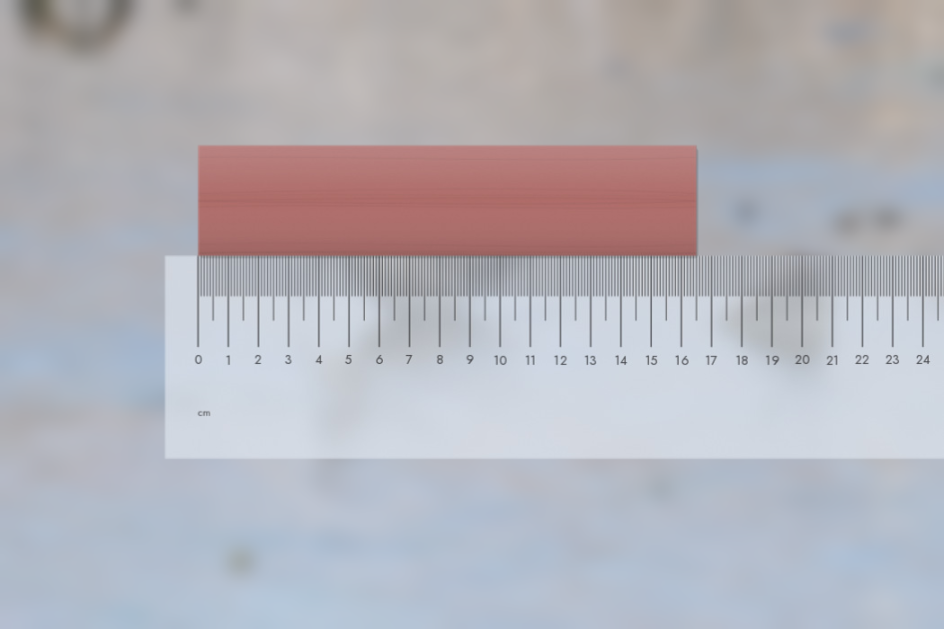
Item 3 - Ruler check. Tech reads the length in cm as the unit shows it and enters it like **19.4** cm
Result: **16.5** cm
